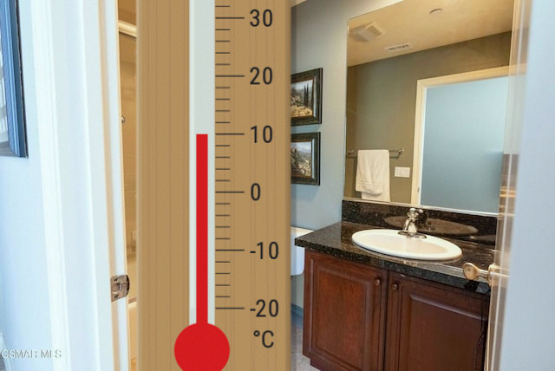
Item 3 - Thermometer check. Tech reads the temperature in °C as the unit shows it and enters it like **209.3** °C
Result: **10** °C
